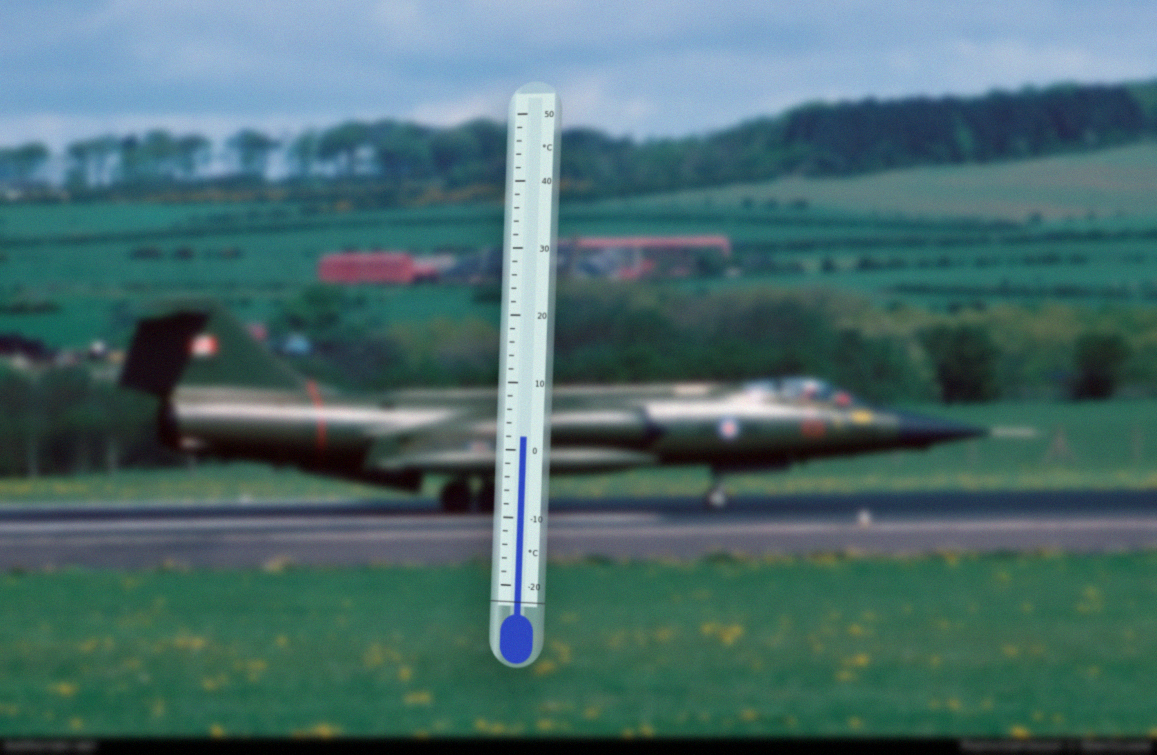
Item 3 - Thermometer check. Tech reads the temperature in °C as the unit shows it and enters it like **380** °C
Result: **2** °C
